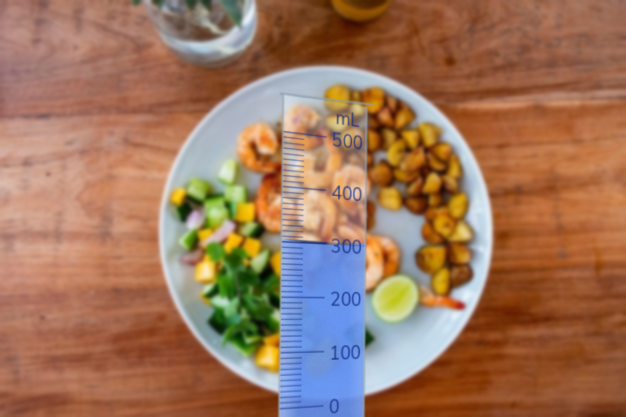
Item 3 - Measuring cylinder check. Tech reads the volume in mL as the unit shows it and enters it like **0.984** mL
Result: **300** mL
